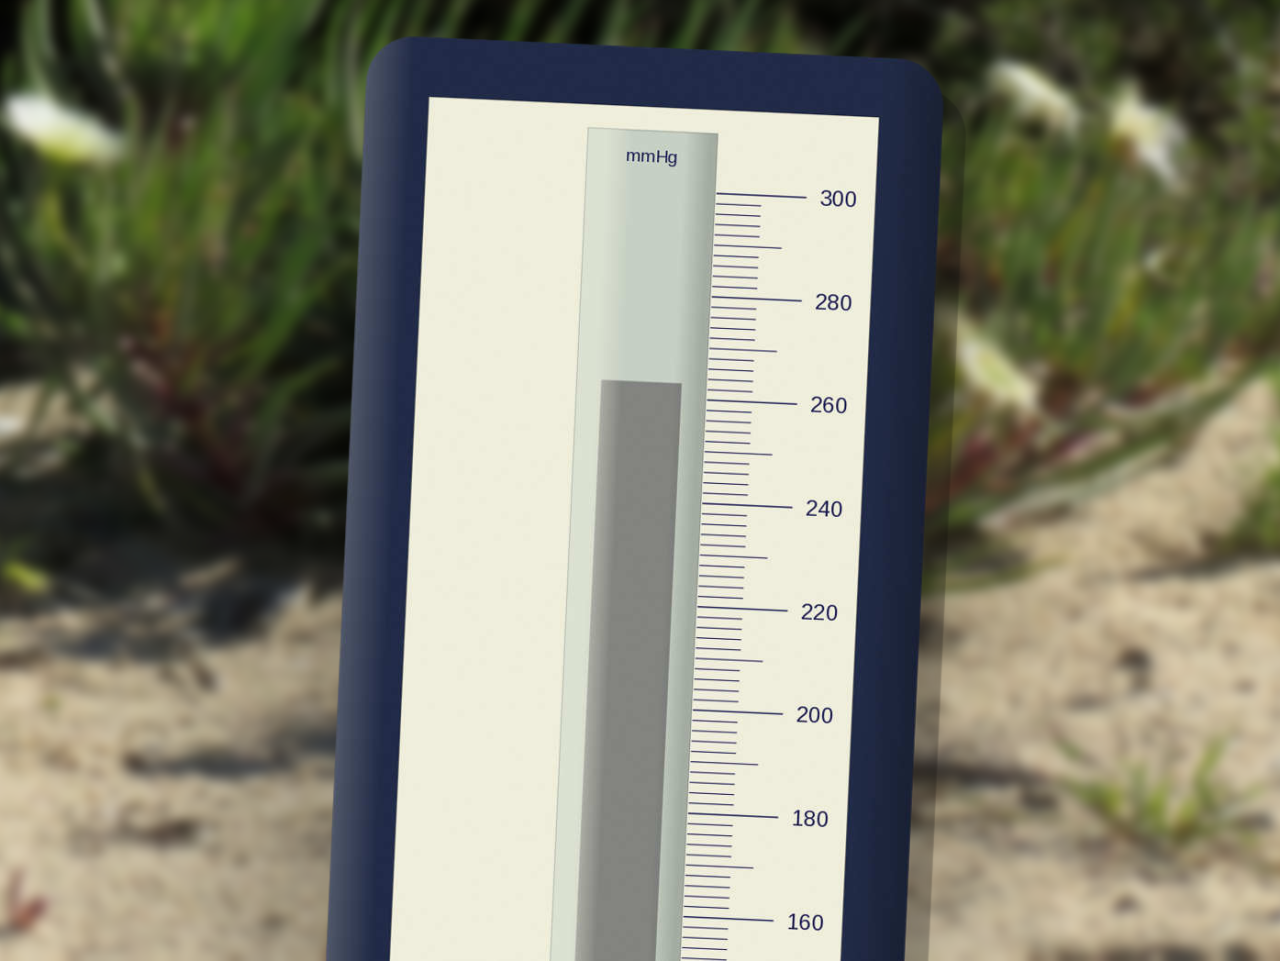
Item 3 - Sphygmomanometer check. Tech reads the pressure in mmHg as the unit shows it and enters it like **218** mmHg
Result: **263** mmHg
